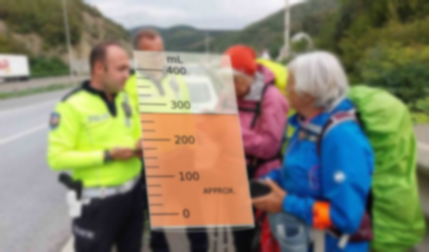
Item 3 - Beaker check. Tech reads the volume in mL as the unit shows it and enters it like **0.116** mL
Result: **275** mL
